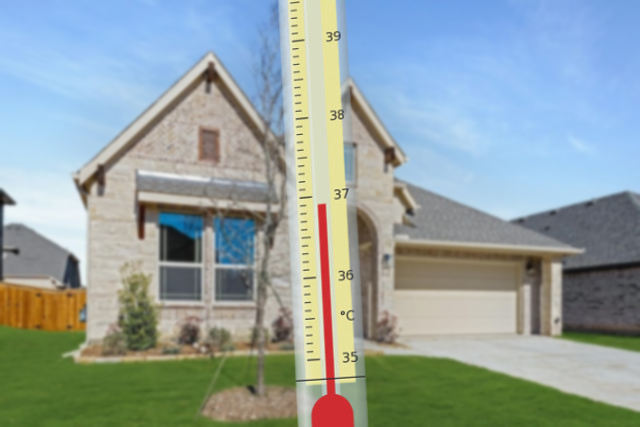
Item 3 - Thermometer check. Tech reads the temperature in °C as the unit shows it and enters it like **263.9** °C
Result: **36.9** °C
